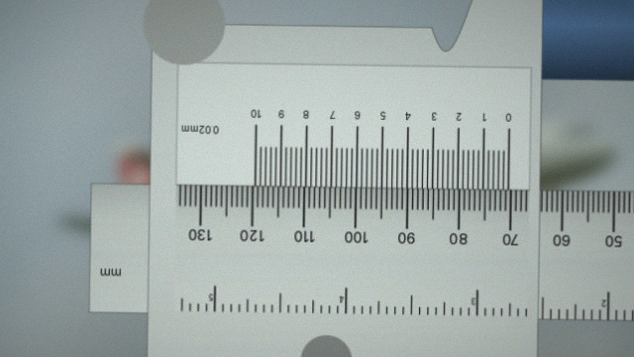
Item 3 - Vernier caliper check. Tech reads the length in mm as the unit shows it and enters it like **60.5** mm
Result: **70.5** mm
